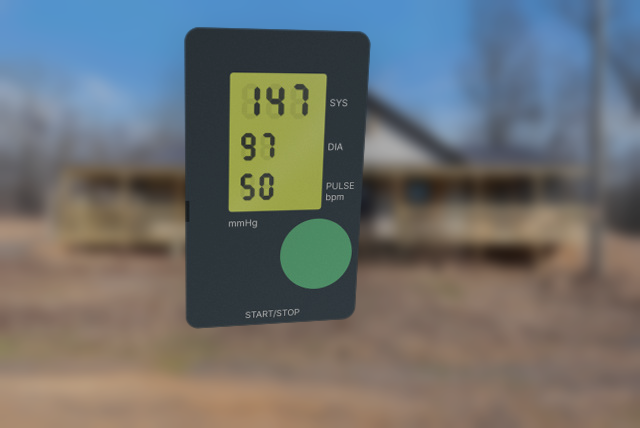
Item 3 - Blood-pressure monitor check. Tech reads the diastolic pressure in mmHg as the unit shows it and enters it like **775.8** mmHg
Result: **97** mmHg
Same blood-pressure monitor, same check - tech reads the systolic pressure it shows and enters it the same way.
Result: **147** mmHg
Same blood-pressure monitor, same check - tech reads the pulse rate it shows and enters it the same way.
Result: **50** bpm
